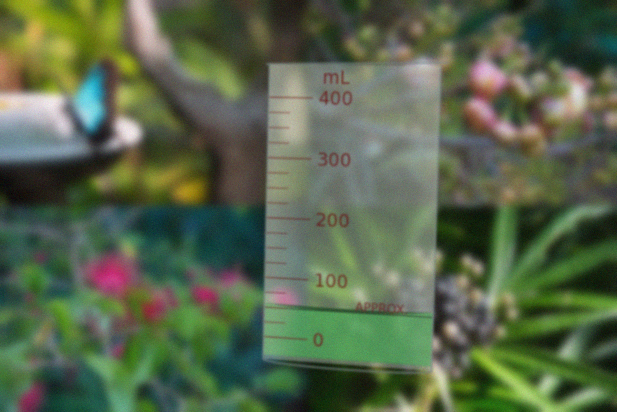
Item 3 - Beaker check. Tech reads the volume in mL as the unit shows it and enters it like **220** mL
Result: **50** mL
